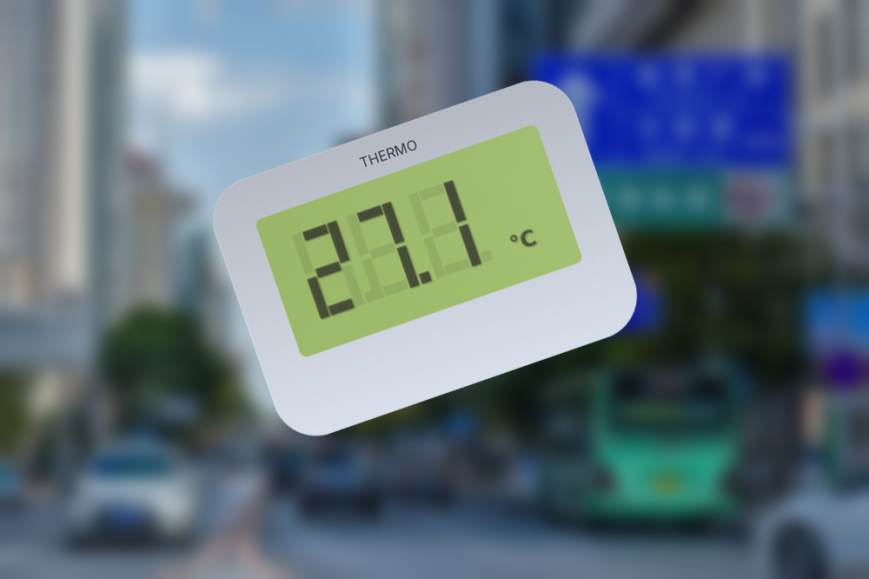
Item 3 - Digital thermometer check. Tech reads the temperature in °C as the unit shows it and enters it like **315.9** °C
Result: **27.1** °C
